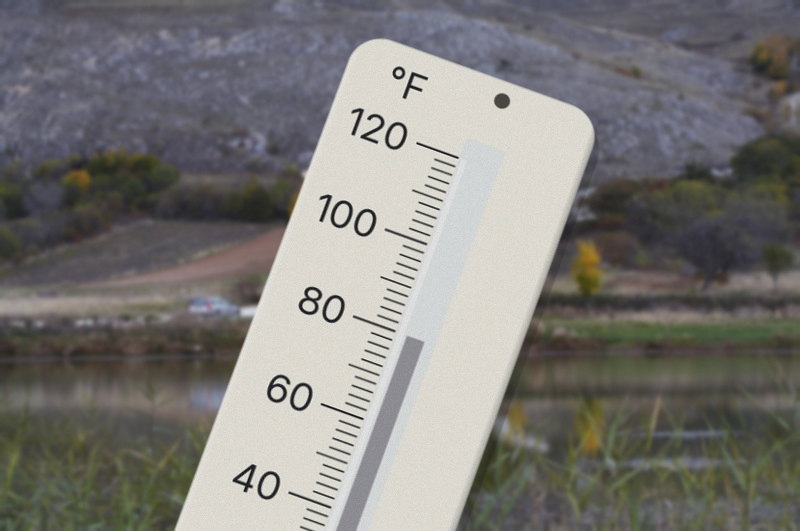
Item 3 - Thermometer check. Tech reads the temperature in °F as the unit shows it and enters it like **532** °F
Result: **80** °F
